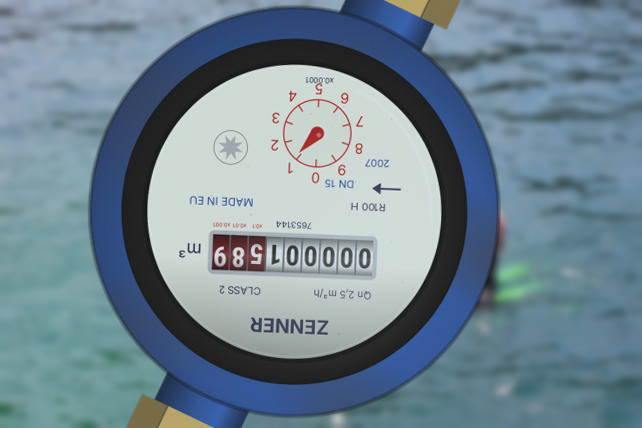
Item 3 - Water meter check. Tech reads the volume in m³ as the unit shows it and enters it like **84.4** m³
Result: **1.5891** m³
